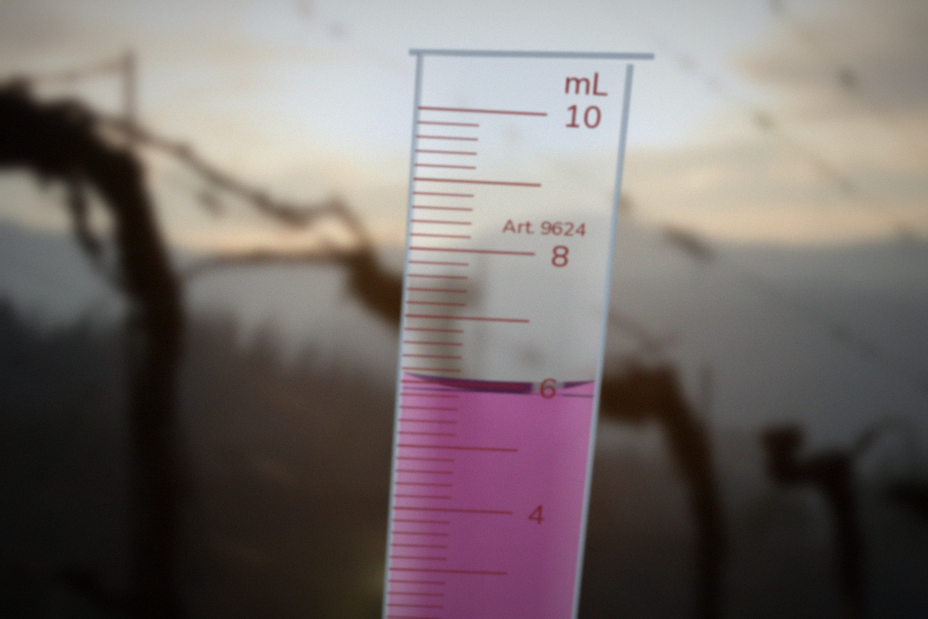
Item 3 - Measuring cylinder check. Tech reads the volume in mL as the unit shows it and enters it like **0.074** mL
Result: **5.9** mL
